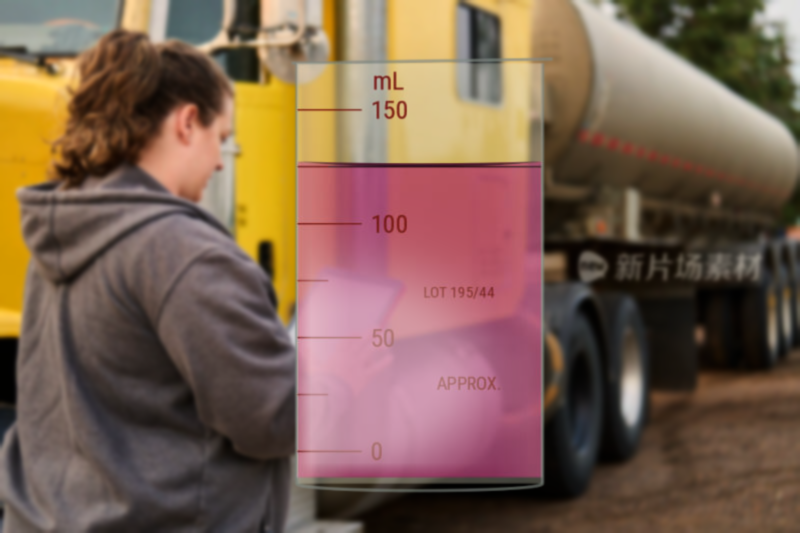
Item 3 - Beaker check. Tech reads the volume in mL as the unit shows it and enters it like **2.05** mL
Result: **125** mL
